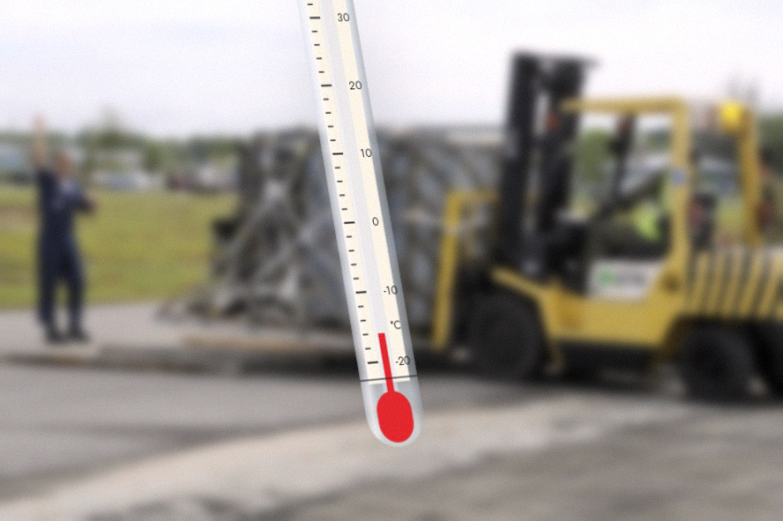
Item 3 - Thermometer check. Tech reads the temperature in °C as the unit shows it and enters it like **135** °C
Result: **-16** °C
